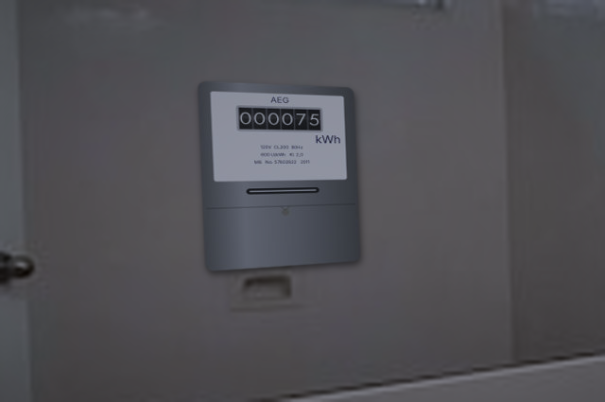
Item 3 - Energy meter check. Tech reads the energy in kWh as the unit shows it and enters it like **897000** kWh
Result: **75** kWh
